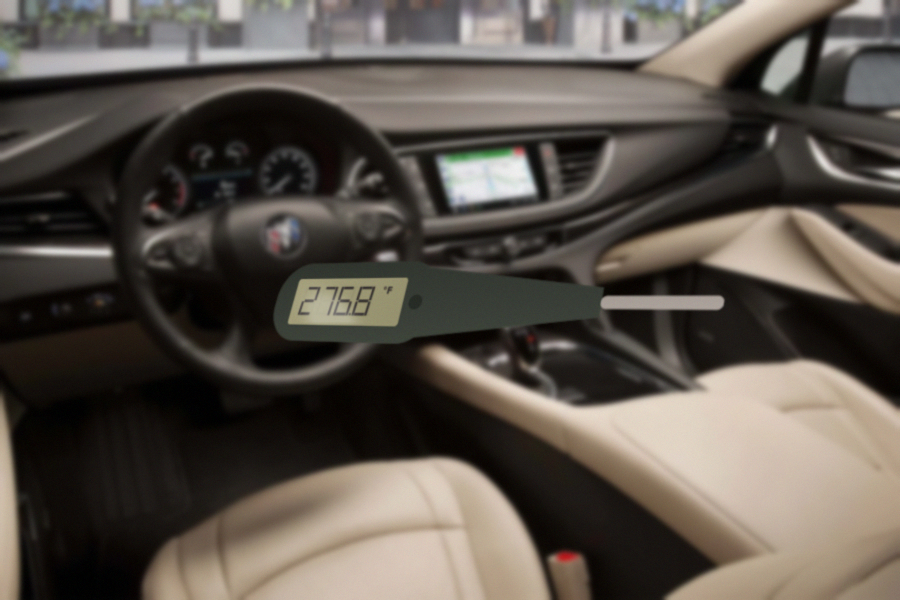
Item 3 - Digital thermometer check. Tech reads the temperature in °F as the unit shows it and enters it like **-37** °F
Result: **276.8** °F
